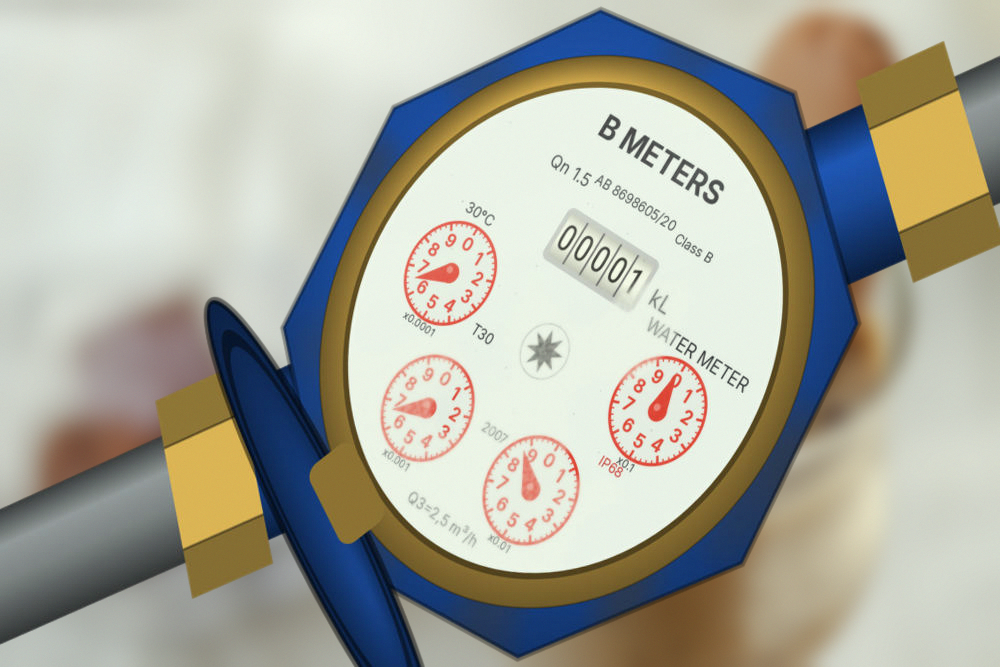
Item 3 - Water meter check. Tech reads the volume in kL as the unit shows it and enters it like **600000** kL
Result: **0.9866** kL
